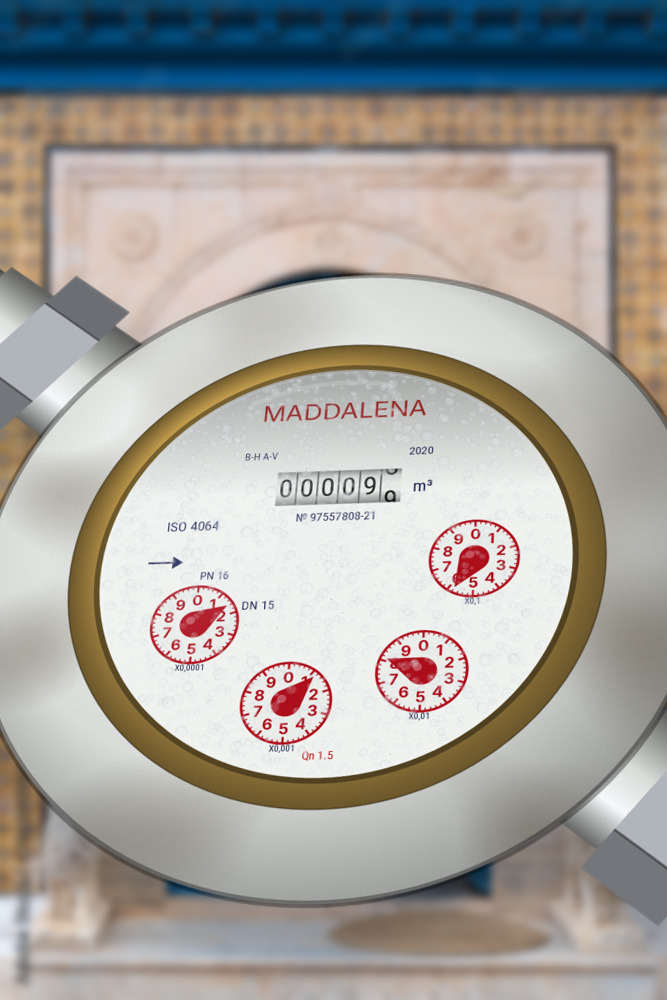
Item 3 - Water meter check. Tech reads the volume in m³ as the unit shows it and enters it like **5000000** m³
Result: **98.5811** m³
